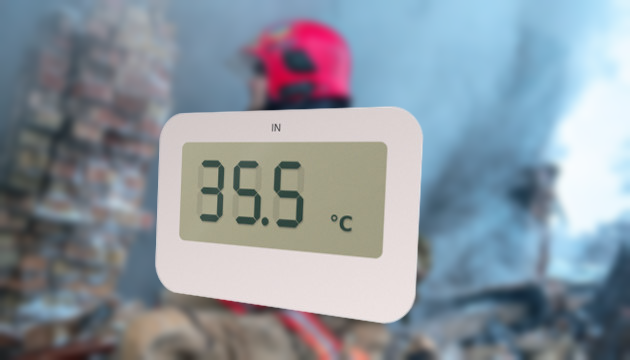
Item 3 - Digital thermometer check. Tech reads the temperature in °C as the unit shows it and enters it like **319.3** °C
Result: **35.5** °C
